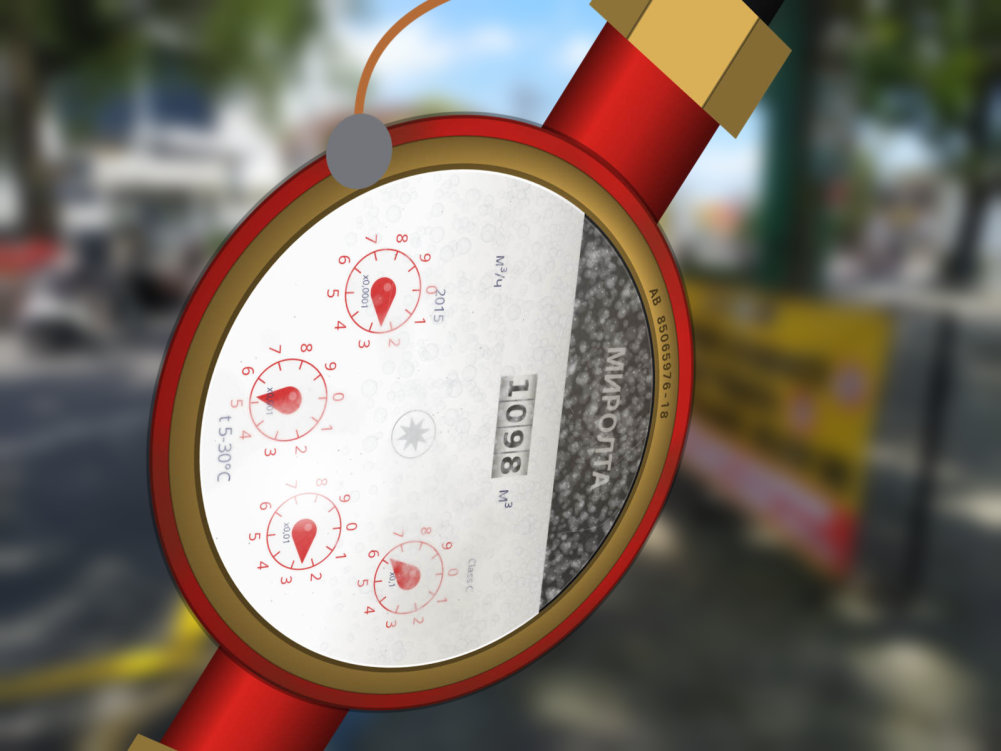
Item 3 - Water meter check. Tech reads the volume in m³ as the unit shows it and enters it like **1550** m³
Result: **1098.6252** m³
